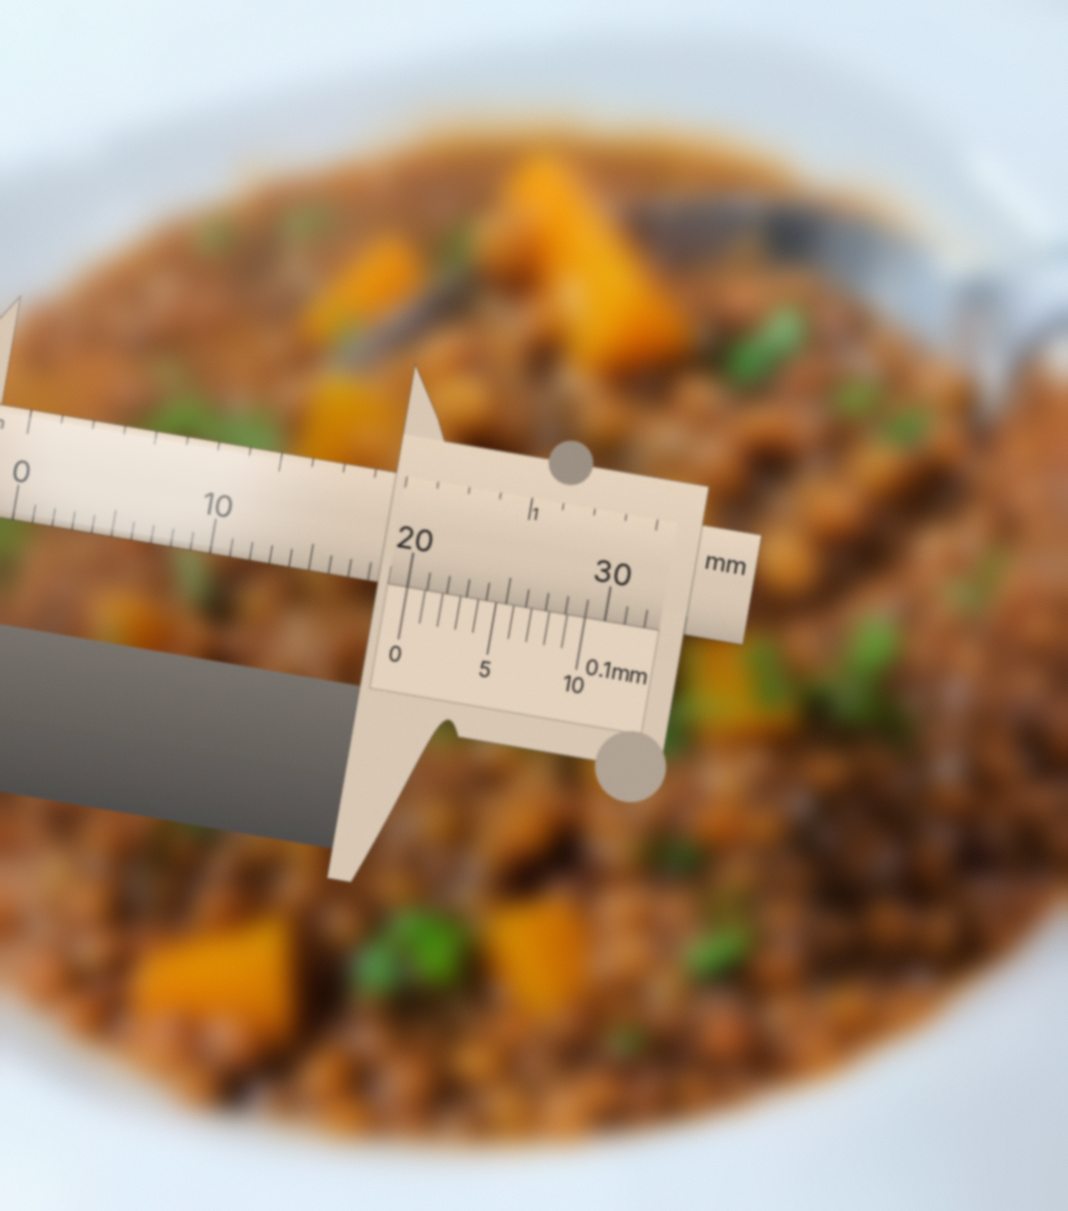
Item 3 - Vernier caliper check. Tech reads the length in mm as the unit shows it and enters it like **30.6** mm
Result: **20.0** mm
